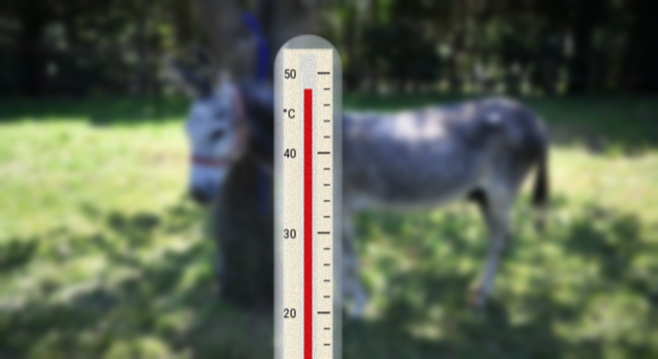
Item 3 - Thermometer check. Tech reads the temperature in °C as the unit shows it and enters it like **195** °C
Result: **48** °C
